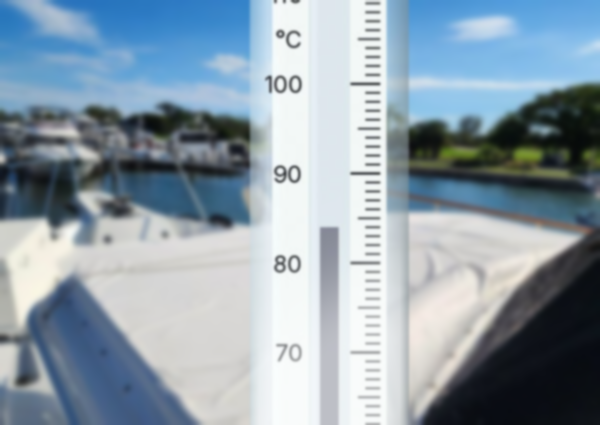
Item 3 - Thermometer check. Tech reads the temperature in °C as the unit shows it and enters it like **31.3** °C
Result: **84** °C
